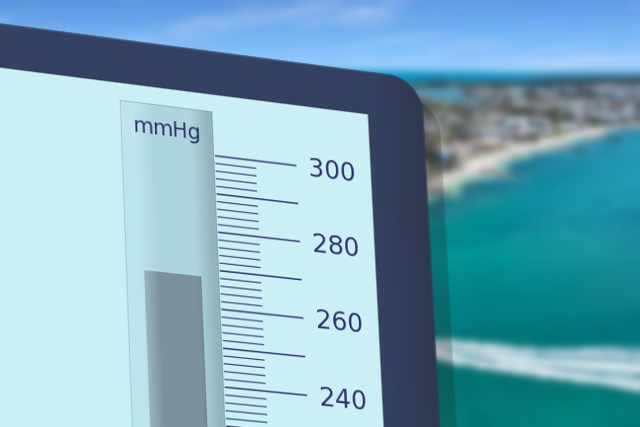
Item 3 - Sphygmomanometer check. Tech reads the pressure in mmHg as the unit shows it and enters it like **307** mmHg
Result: **268** mmHg
